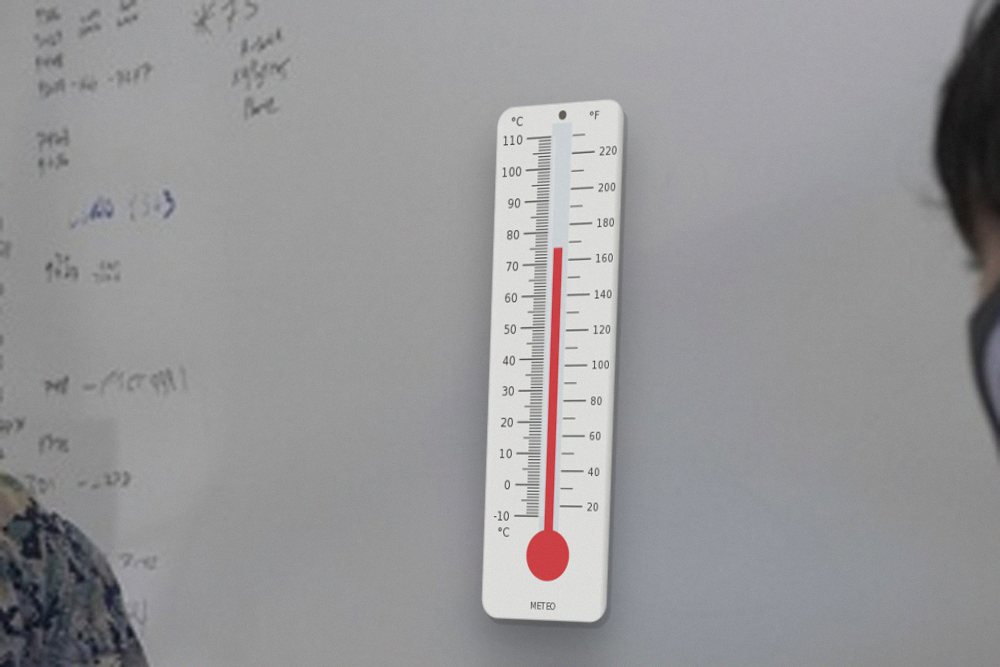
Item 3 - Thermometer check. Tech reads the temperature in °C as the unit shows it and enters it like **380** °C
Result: **75** °C
